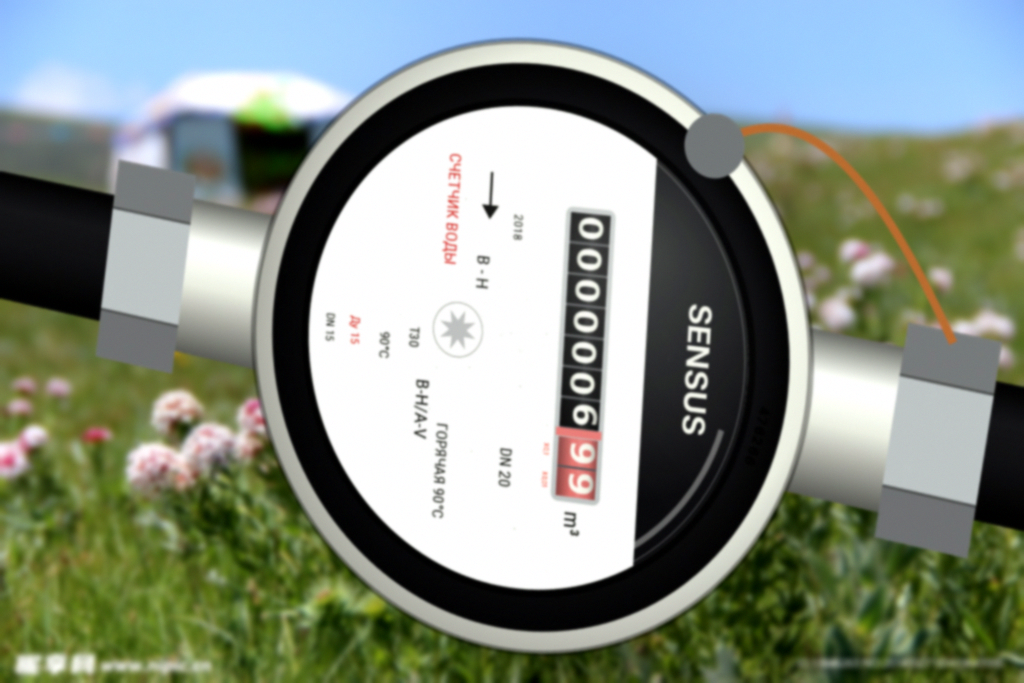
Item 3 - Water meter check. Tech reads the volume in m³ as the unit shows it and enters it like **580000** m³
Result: **6.99** m³
